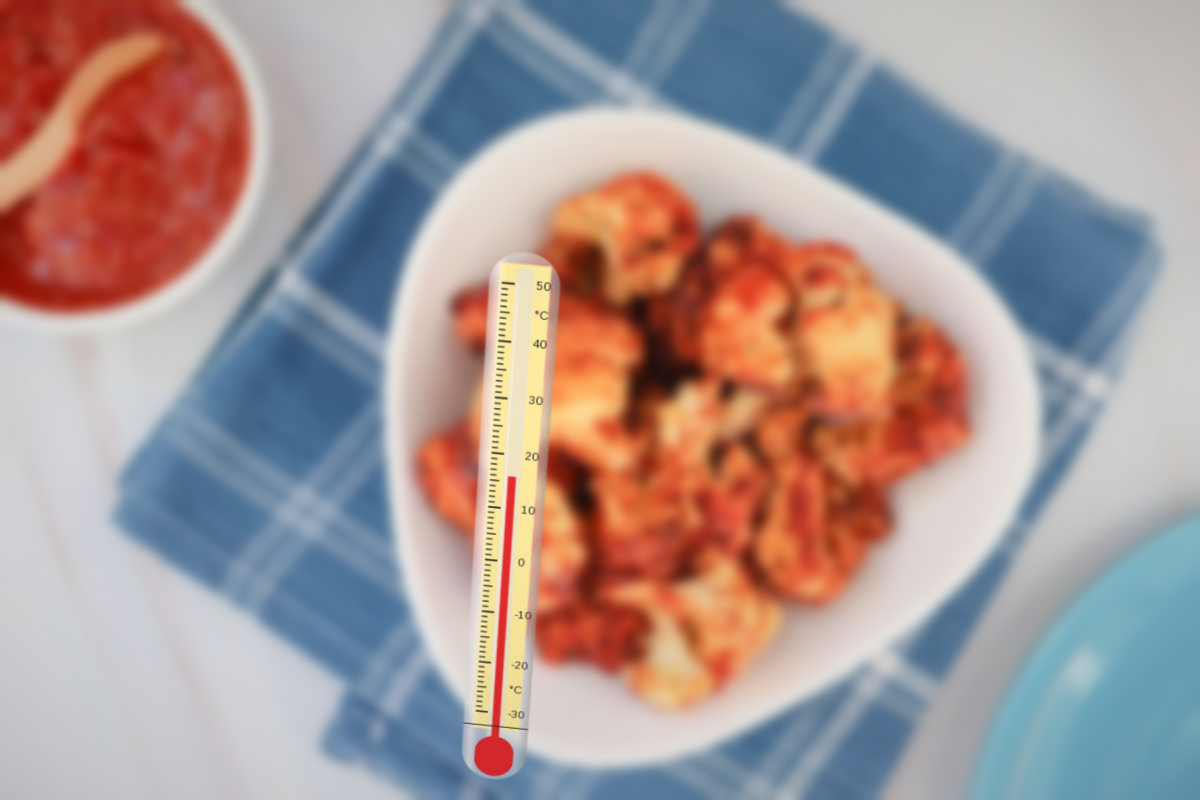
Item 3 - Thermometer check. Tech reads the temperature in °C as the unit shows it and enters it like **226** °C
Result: **16** °C
